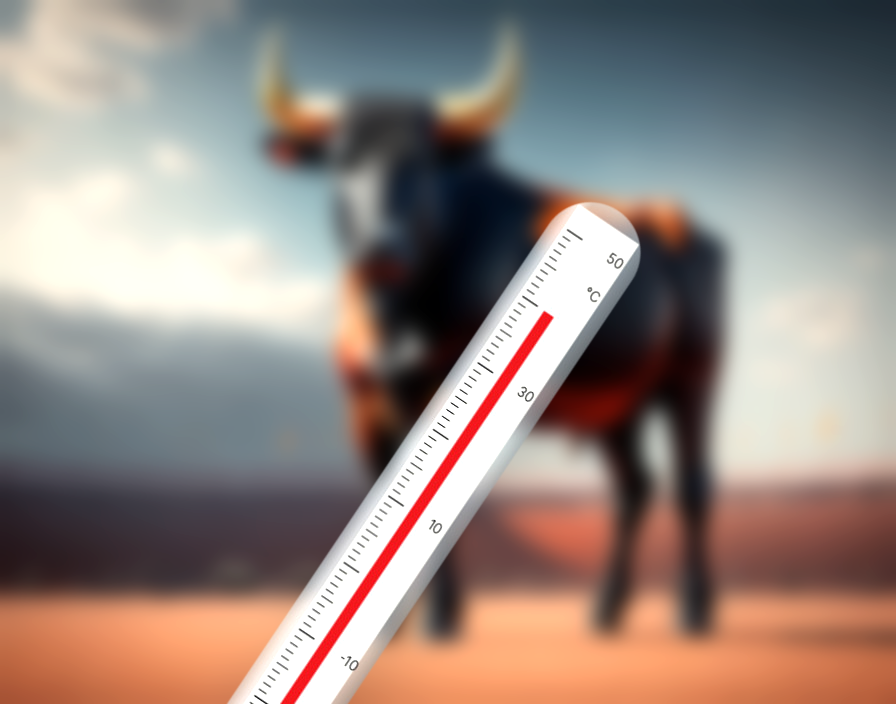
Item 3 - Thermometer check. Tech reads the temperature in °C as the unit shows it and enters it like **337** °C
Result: **40** °C
